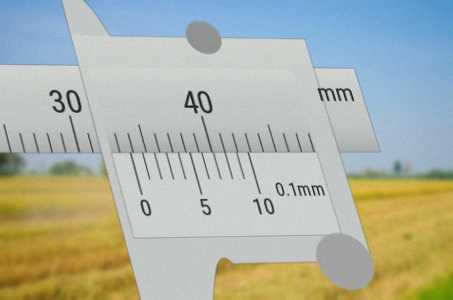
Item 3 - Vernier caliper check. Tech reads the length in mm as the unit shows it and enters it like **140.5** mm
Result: **33.8** mm
